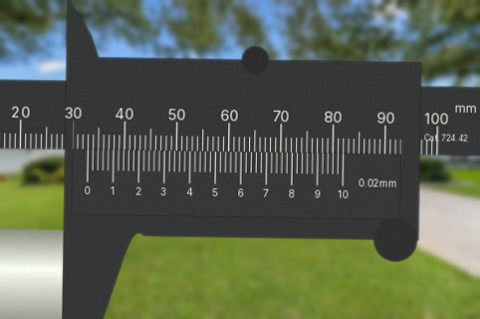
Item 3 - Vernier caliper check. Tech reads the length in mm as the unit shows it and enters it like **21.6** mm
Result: **33.0** mm
